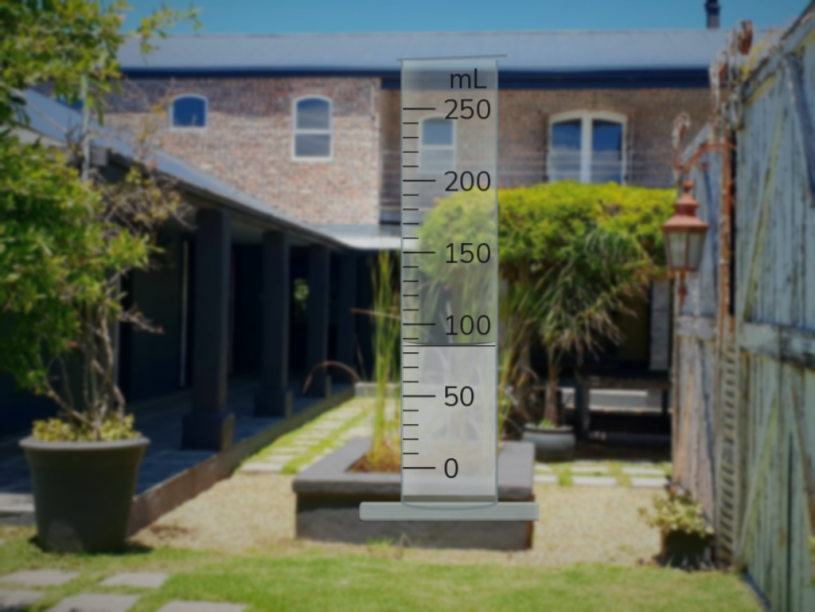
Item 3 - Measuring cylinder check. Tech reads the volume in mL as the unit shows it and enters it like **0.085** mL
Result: **85** mL
